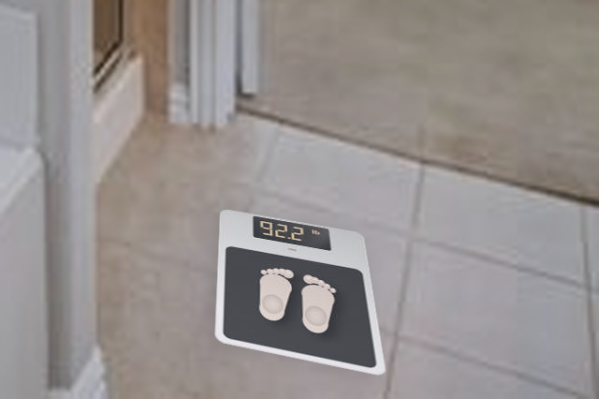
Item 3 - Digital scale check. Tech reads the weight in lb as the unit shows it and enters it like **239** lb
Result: **92.2** lb
